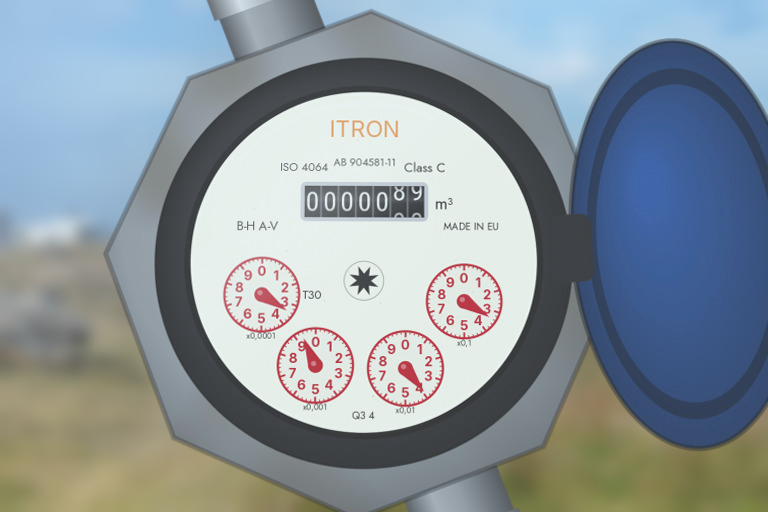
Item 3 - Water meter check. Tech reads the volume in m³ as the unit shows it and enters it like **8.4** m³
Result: **89.3393** m³
